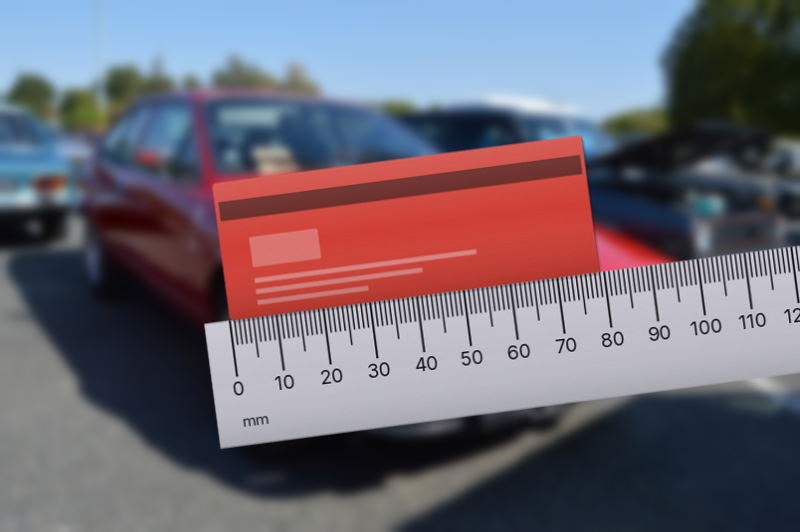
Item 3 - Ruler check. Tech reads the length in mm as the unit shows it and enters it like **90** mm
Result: **79** mm
